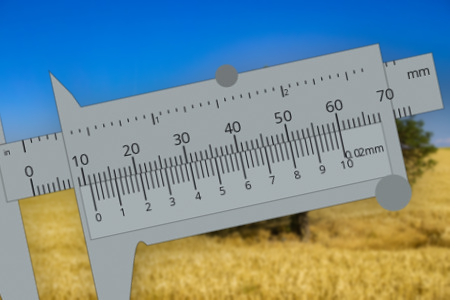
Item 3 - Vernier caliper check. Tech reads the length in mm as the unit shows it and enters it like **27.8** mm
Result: **11.0** mm
